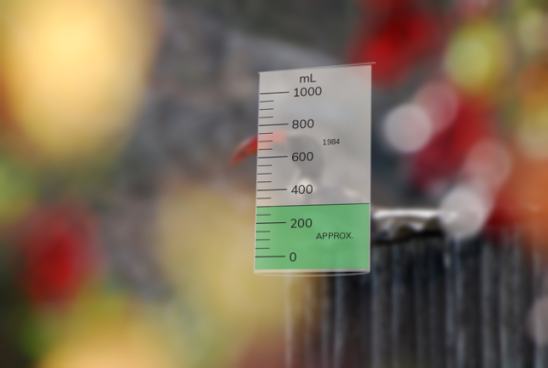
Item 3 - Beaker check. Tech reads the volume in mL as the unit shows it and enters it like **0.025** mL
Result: **300** mL
